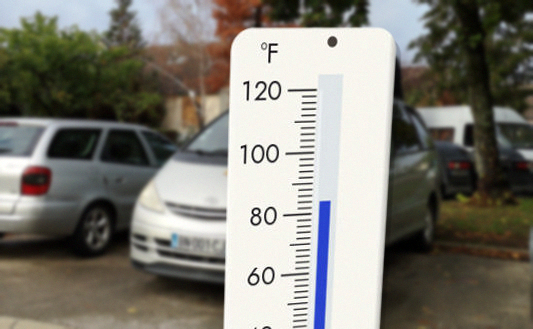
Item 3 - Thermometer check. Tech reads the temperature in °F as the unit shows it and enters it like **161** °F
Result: **84** °F
